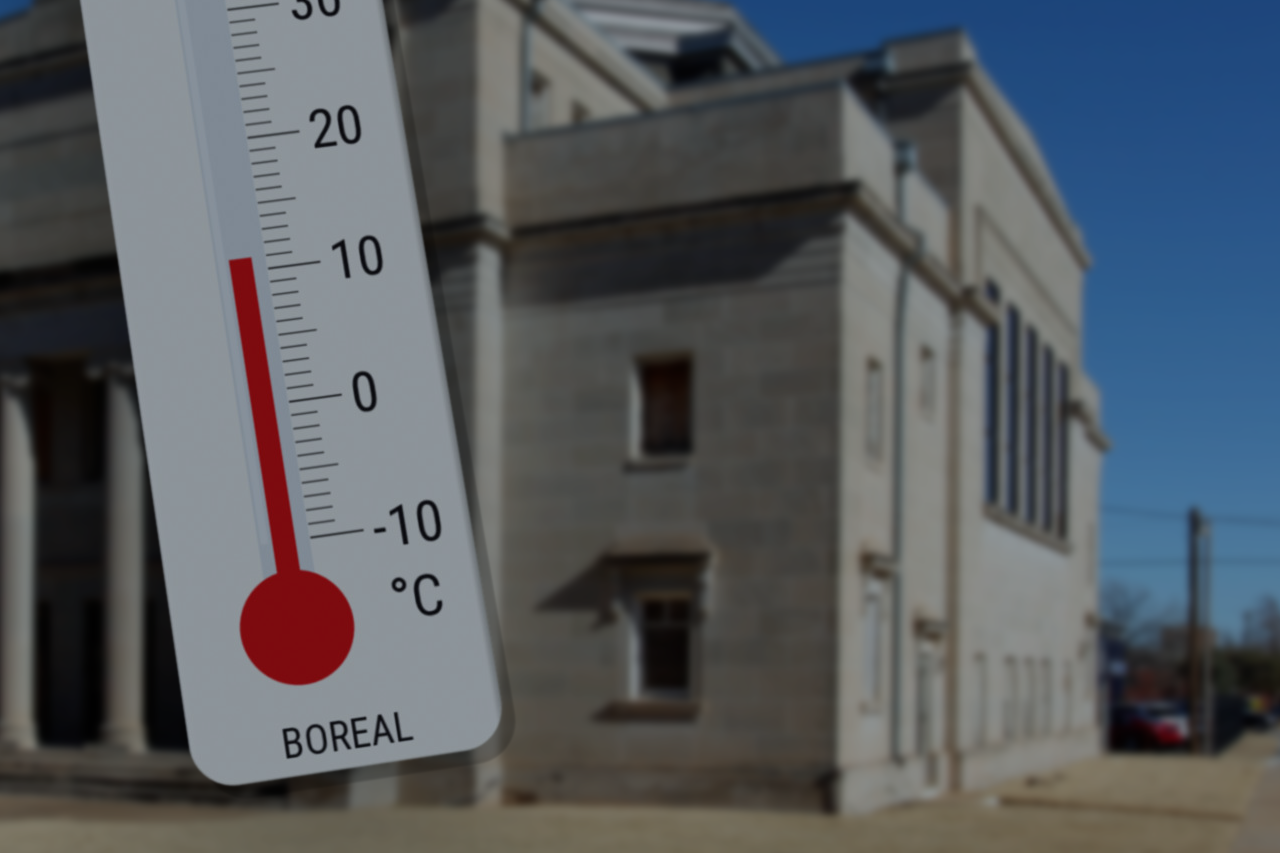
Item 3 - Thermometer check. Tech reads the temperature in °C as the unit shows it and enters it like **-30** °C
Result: **11** °C
